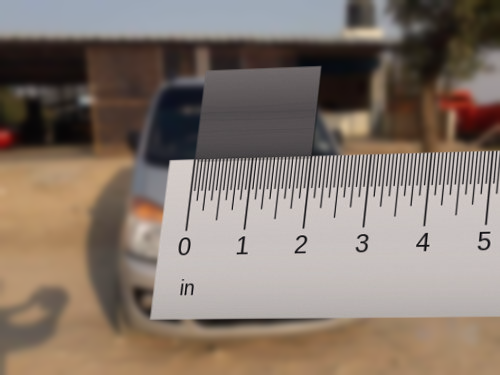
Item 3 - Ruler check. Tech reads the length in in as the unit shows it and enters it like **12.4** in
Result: **2** in
